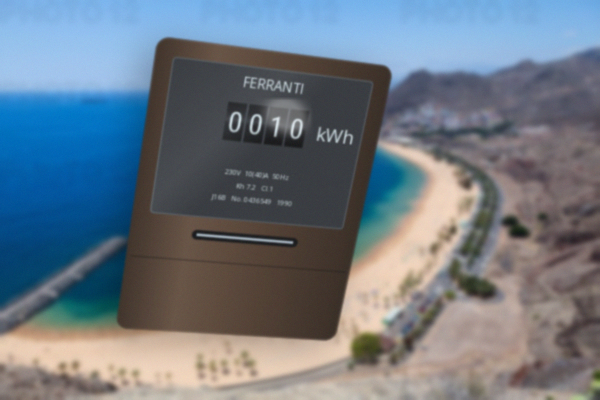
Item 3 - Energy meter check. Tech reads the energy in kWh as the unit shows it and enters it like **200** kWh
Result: **10** kWh
